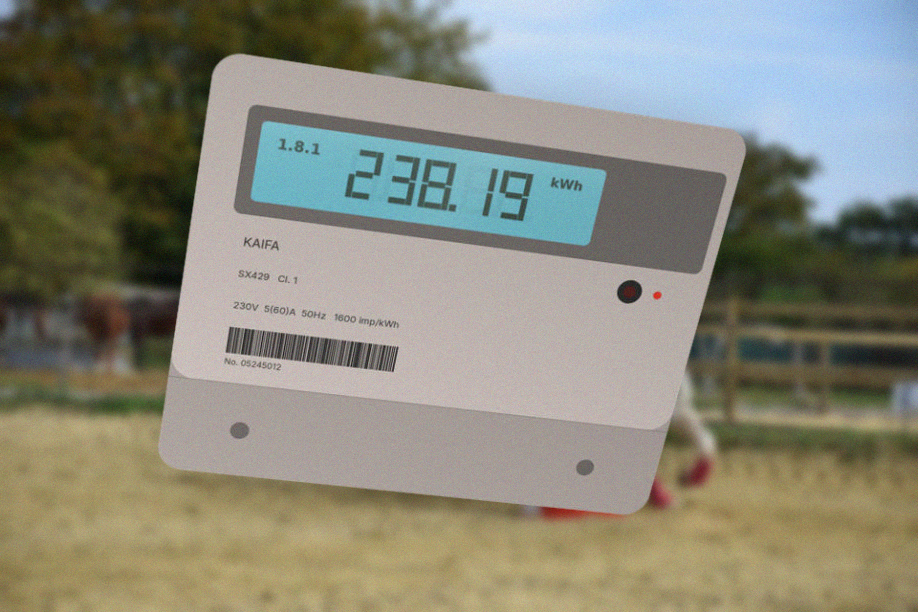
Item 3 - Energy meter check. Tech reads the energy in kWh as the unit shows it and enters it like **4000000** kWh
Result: **238.19** kWh
